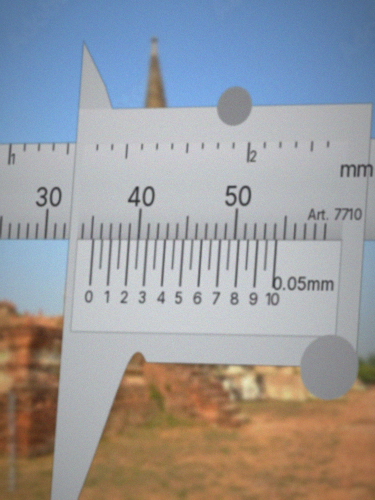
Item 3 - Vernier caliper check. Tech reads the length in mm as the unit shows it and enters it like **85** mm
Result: **35.2** mm
